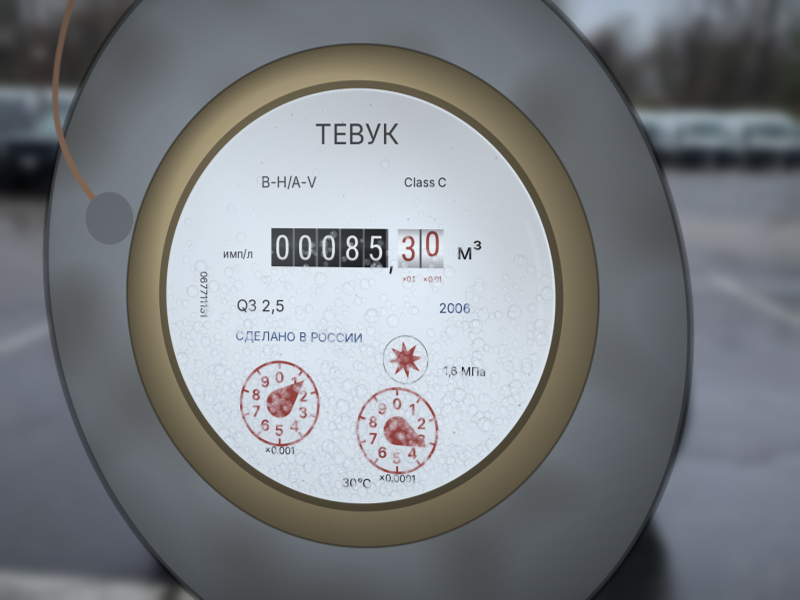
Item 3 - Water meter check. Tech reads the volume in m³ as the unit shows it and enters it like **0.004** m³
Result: **85.3013** m³
